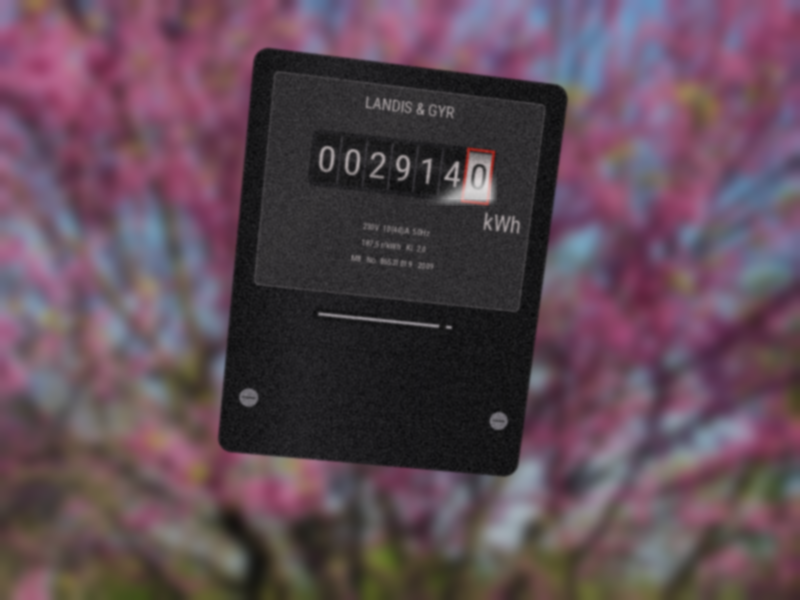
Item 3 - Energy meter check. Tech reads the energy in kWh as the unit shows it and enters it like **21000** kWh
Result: **2914.0** kWh
